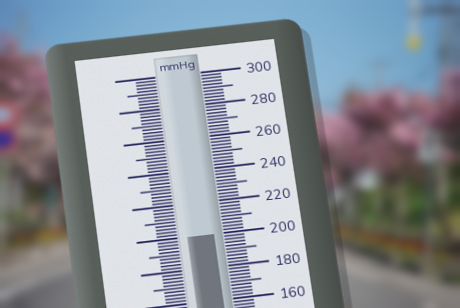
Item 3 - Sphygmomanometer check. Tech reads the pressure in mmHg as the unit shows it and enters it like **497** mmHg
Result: **200** mmHg
